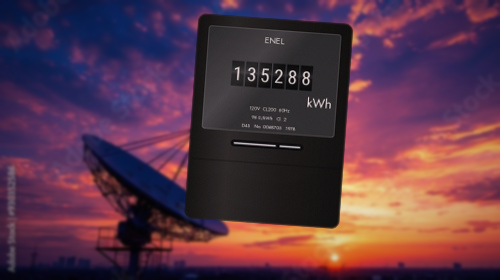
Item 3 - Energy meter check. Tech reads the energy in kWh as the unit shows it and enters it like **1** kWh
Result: **135288** kWh
